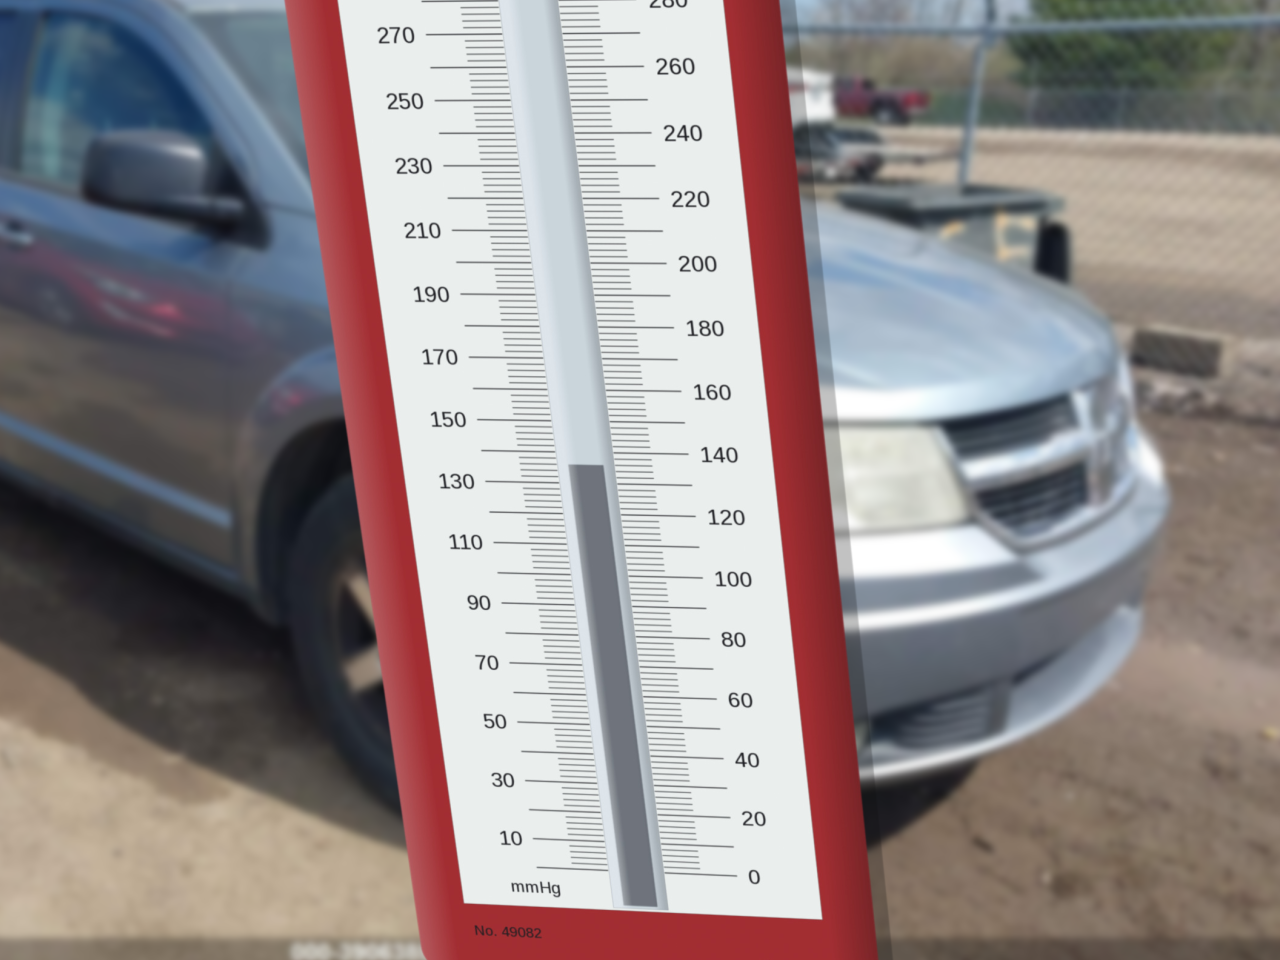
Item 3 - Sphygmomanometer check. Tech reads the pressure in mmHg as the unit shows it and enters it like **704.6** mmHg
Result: **136** mmHg
